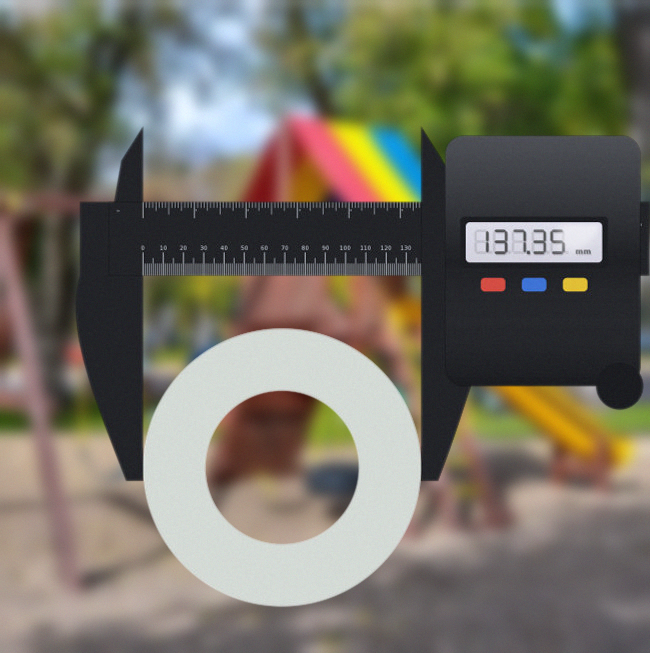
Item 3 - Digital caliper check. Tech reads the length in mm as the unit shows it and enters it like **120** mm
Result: **137.35** mm
